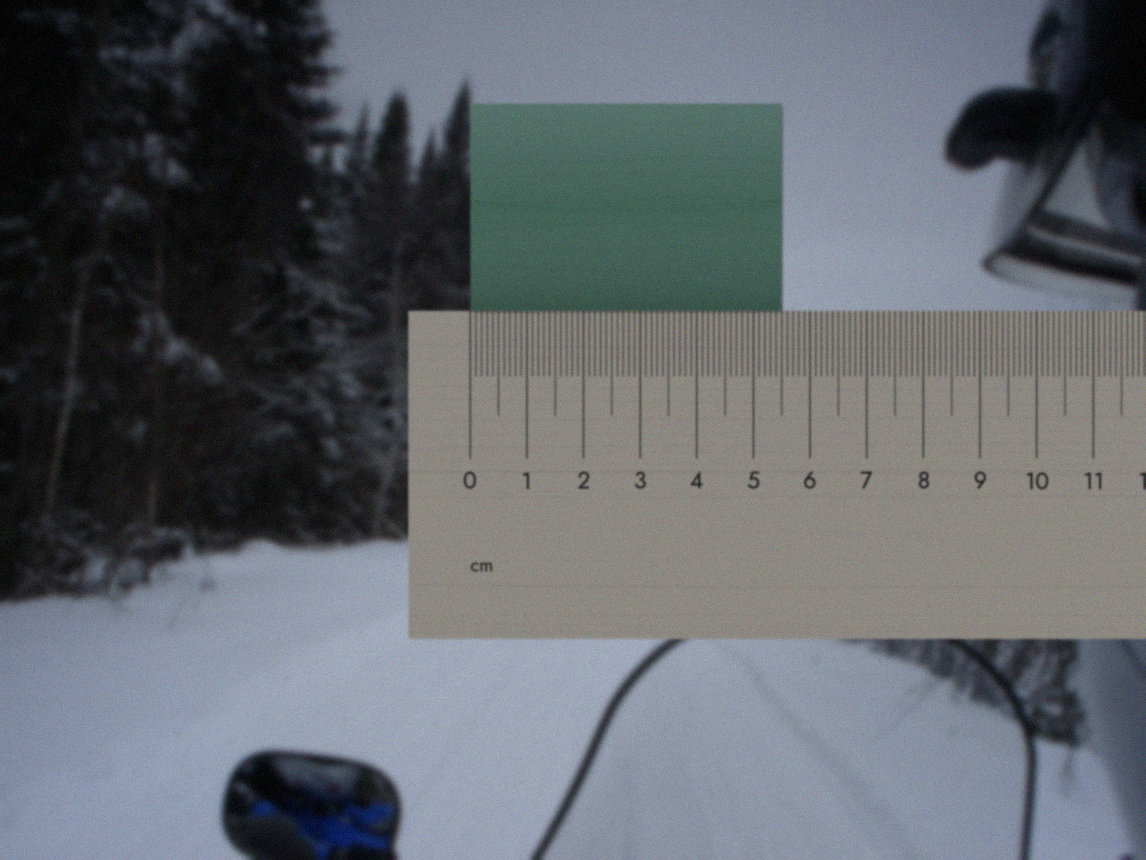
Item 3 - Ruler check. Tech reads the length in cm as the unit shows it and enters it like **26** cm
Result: **5.5** cm
